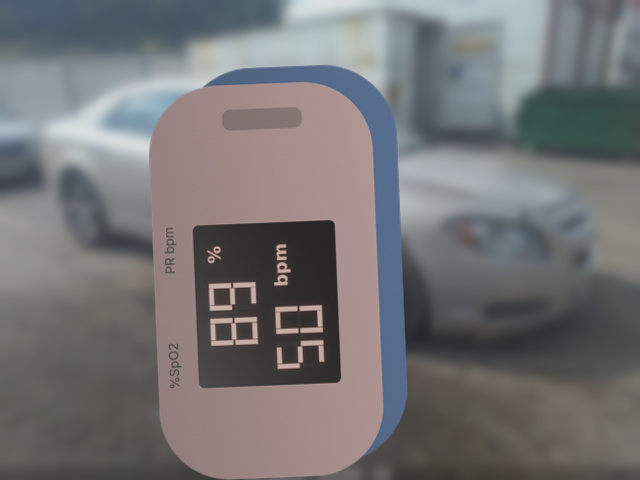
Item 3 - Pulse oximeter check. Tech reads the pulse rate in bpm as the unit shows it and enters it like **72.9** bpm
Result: **50** bpm
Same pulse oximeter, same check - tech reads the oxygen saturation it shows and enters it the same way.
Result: **89** %
